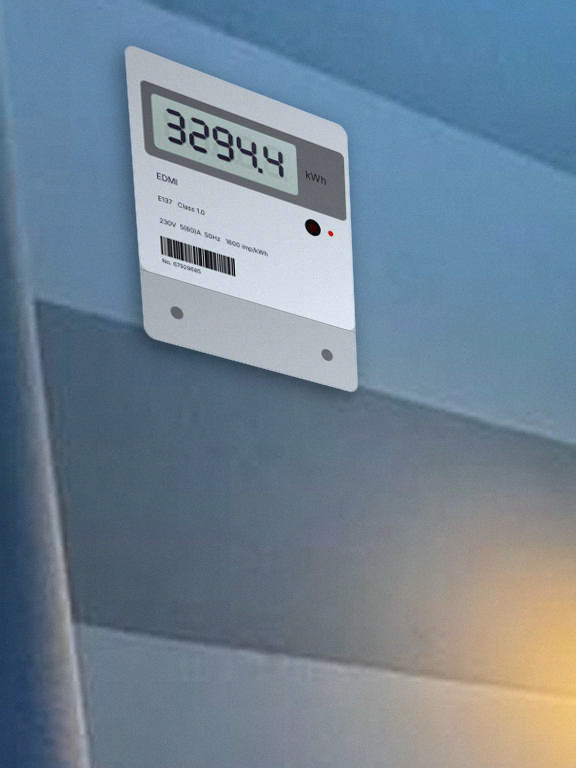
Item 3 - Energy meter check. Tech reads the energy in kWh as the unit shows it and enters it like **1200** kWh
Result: **3294.4** kWh
